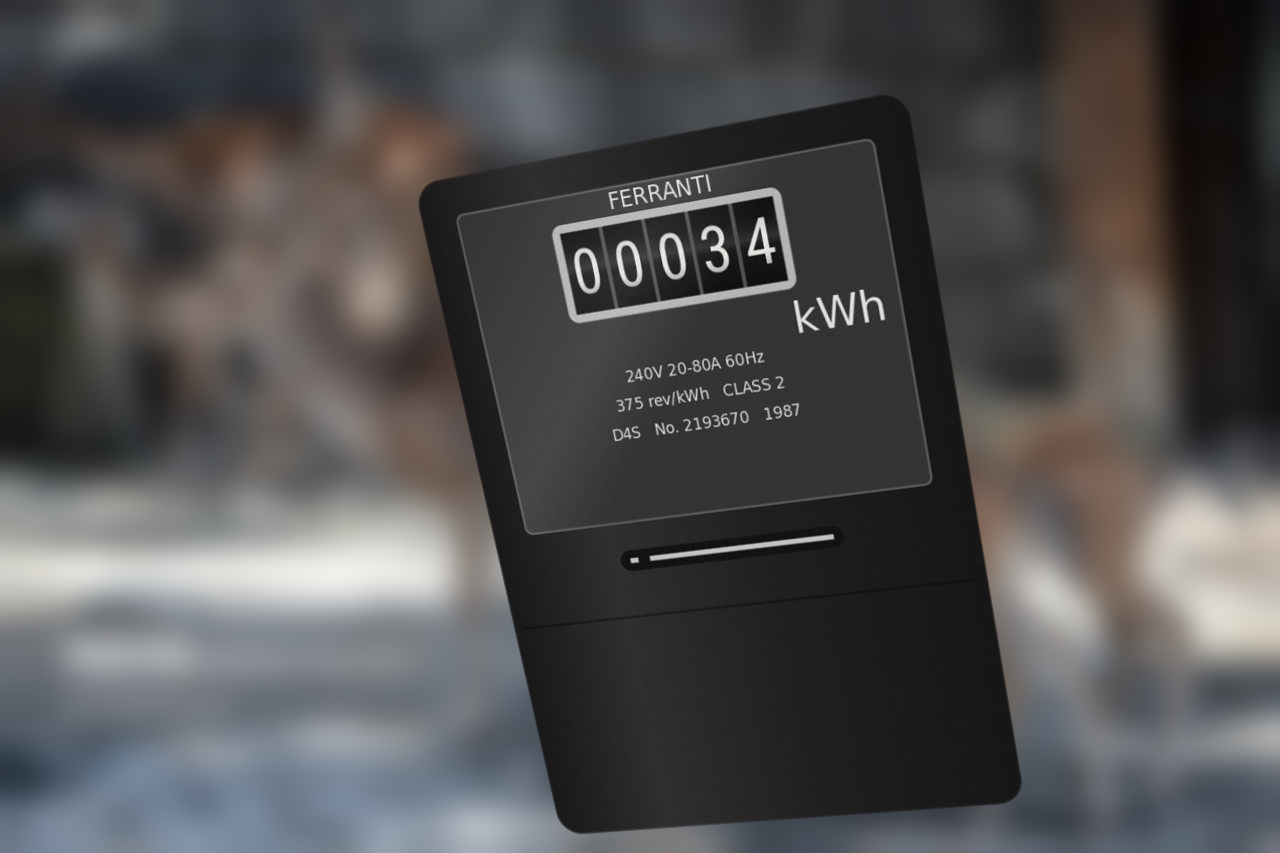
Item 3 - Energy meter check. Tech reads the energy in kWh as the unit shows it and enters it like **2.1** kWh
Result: **34** kWh
